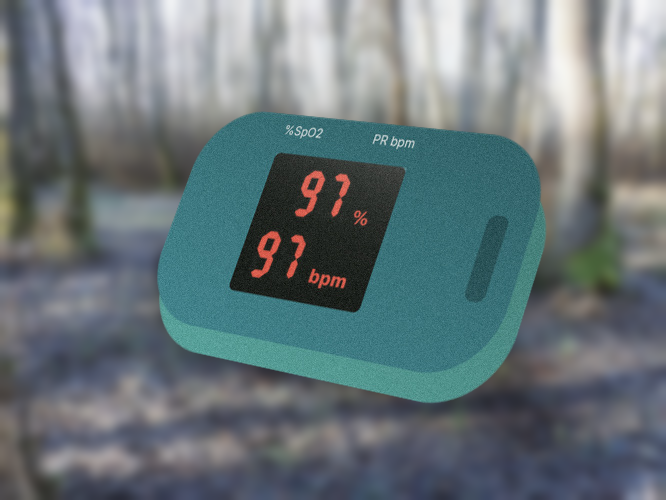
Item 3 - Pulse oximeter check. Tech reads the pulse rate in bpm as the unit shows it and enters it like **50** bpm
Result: **97** bpm
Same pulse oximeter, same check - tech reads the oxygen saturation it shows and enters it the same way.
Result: **97** %
